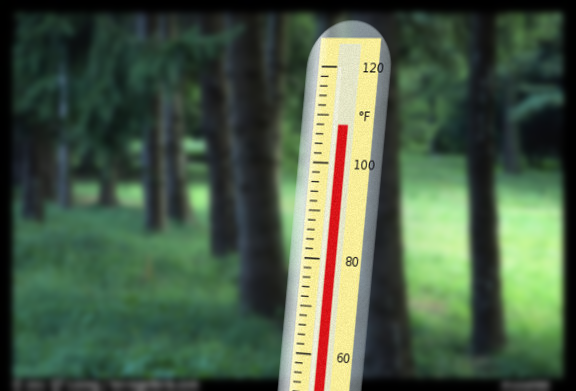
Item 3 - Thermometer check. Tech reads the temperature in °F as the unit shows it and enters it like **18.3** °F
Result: **108** °F
